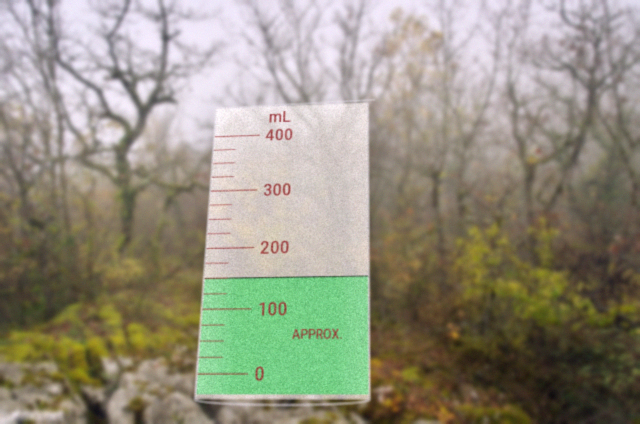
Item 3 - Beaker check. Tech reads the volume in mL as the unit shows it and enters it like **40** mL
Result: **150** mL
